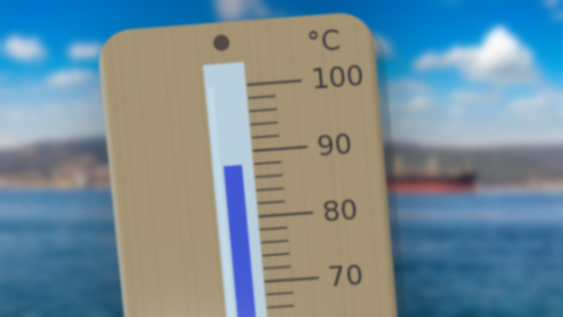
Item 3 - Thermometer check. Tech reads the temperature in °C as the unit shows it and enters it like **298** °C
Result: **88** °C
